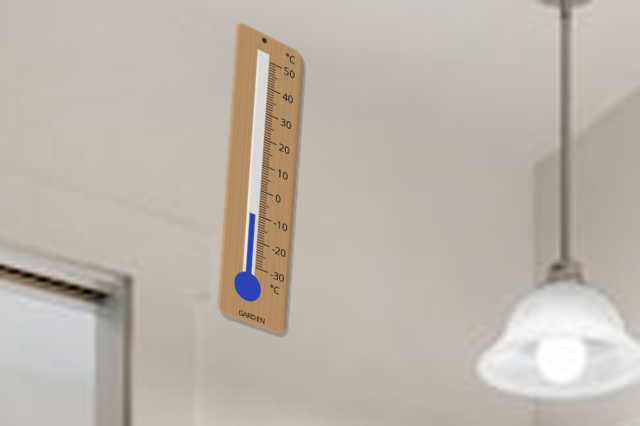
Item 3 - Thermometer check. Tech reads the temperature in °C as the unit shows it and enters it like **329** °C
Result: **-10** °C
